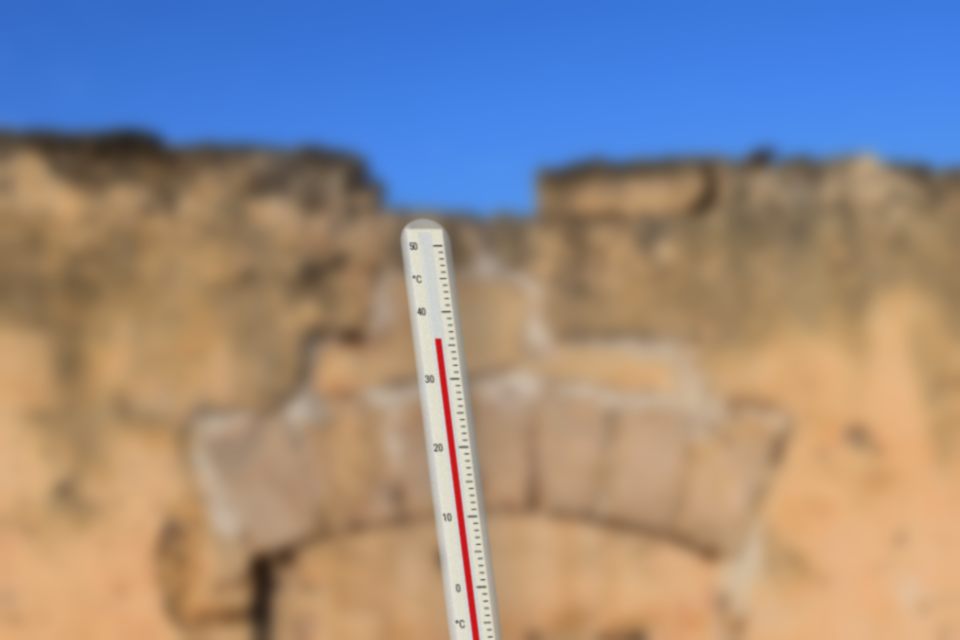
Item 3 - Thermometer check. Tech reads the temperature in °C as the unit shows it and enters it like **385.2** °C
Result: **36** °C
